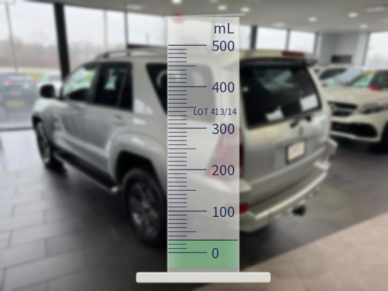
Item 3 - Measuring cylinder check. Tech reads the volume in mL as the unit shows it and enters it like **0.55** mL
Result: **30** mL
